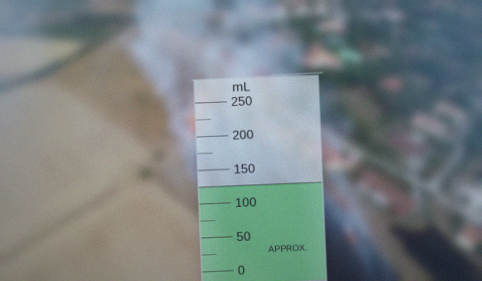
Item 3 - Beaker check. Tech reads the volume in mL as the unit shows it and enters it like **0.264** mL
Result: **125** mL
